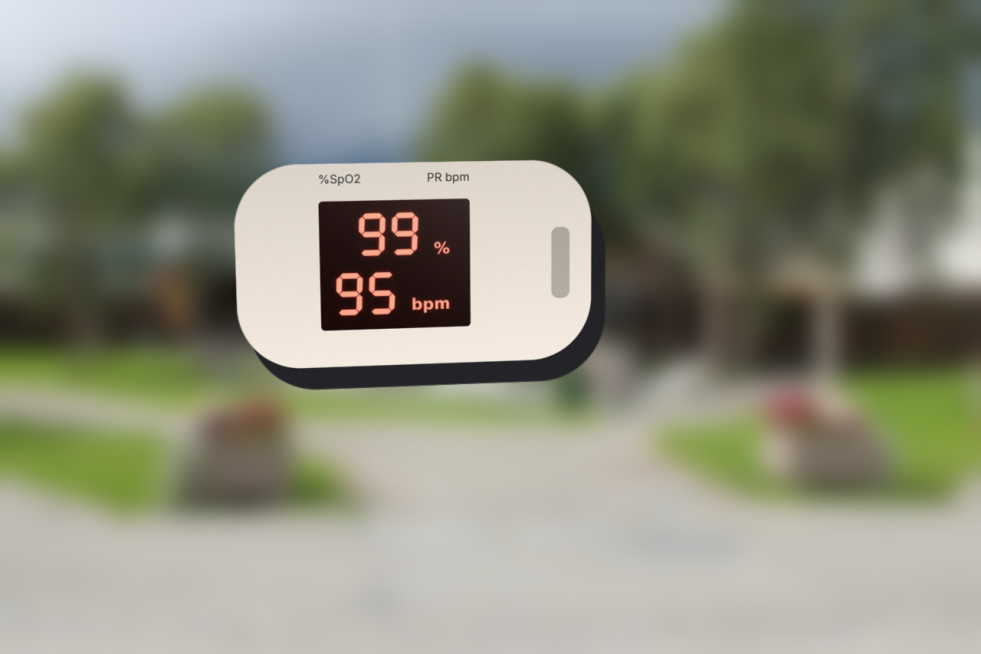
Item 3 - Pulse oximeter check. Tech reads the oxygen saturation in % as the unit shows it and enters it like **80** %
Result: **99** %
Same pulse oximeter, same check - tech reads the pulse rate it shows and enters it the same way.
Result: **95** bpm
